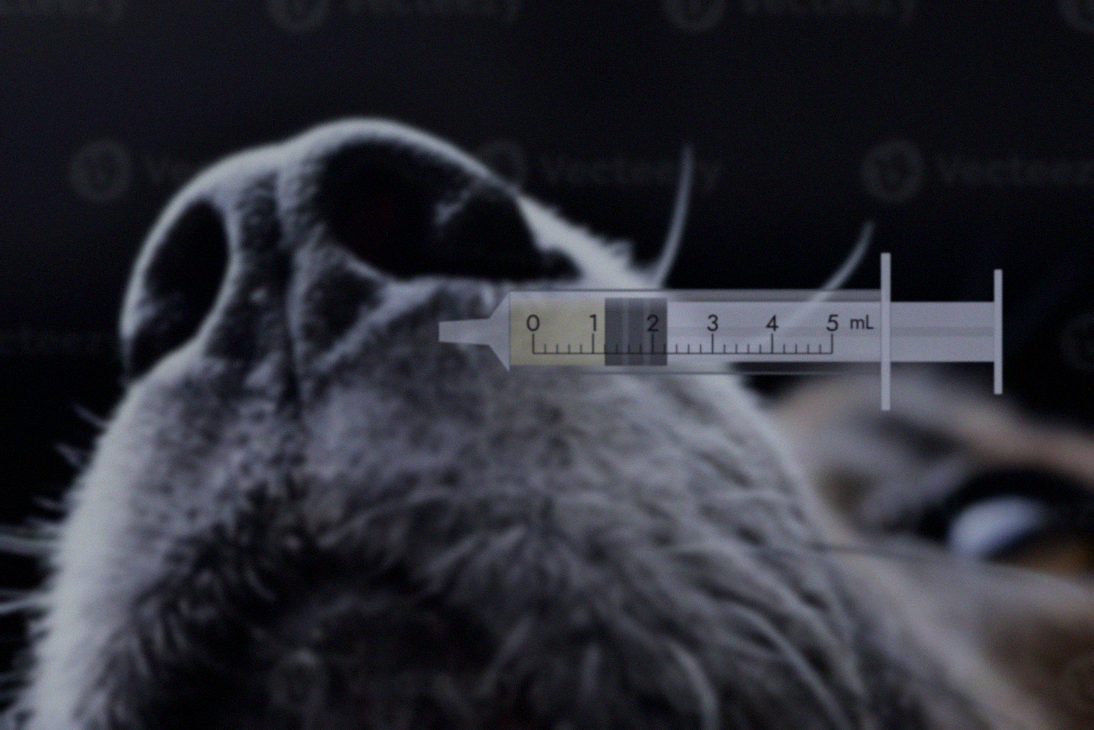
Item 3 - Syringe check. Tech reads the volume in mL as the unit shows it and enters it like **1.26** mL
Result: **1.2** mL
